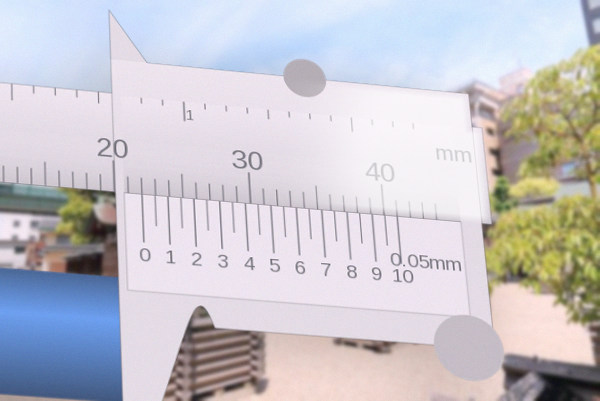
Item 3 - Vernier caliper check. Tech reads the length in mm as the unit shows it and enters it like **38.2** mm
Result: **22.0** mm
